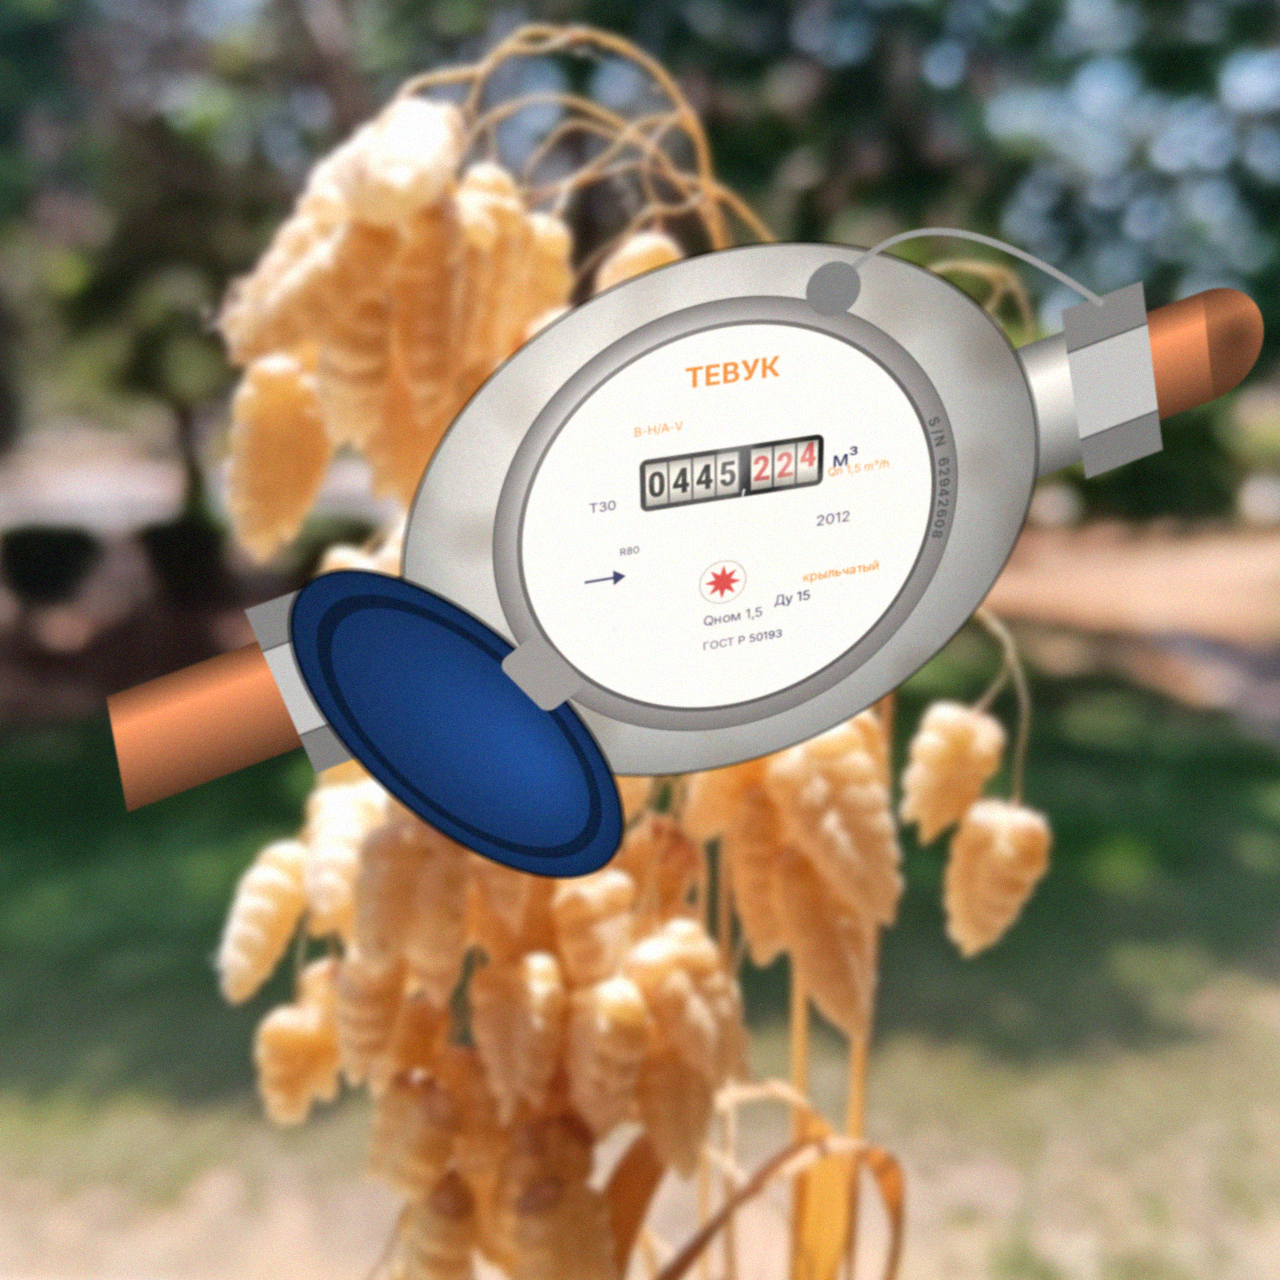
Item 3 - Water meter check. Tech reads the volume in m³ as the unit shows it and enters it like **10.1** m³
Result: **445.224** m³
